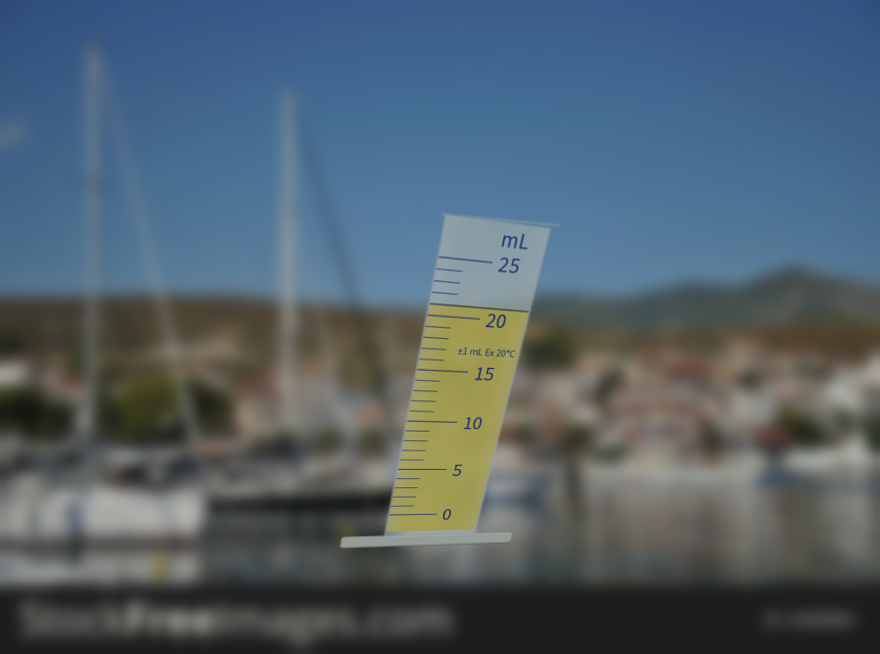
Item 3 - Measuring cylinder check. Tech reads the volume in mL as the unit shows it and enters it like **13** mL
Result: **21** mL
